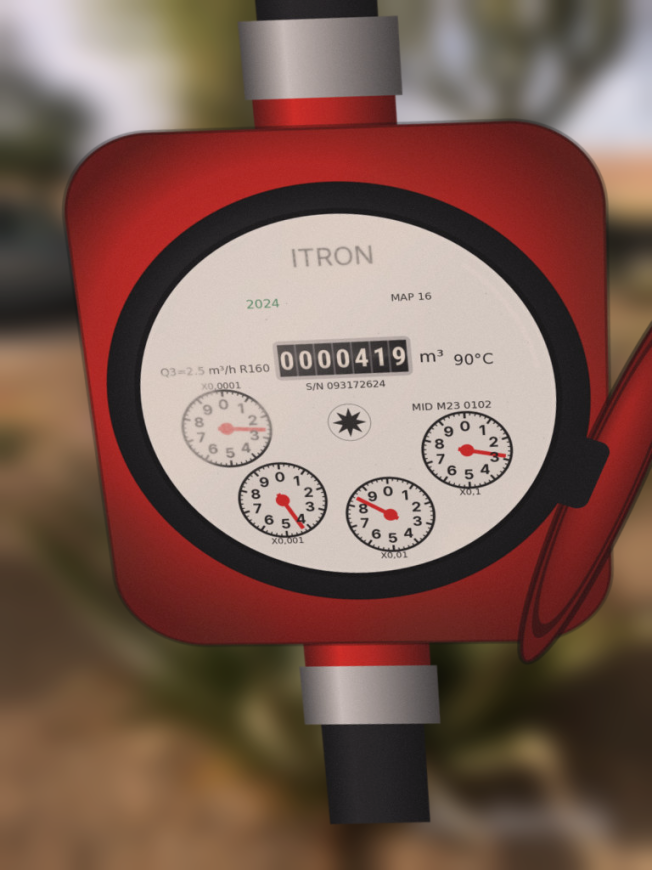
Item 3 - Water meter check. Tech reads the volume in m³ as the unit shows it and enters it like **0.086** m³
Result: **419.2842** m³
